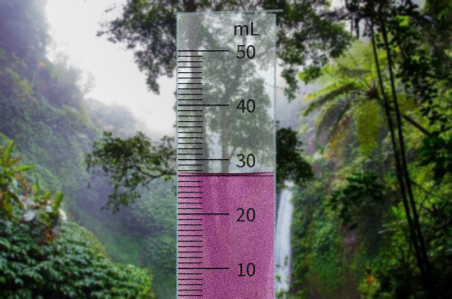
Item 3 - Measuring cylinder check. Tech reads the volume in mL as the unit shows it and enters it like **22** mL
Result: **27** mL
